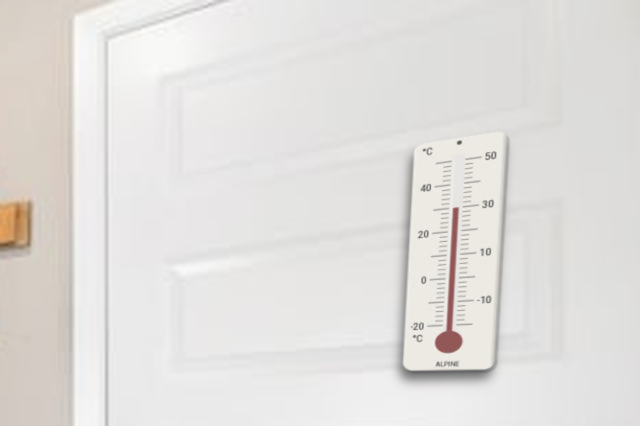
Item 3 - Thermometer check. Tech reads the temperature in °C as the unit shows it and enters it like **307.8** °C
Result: **30** °C
